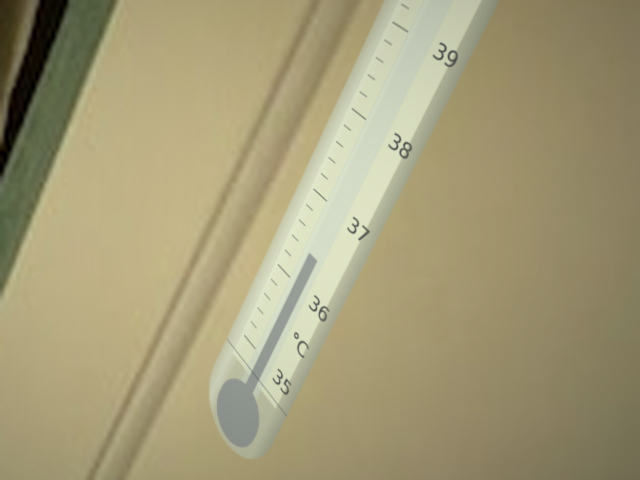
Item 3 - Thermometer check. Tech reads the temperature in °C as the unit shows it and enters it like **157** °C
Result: **36.4** °C
